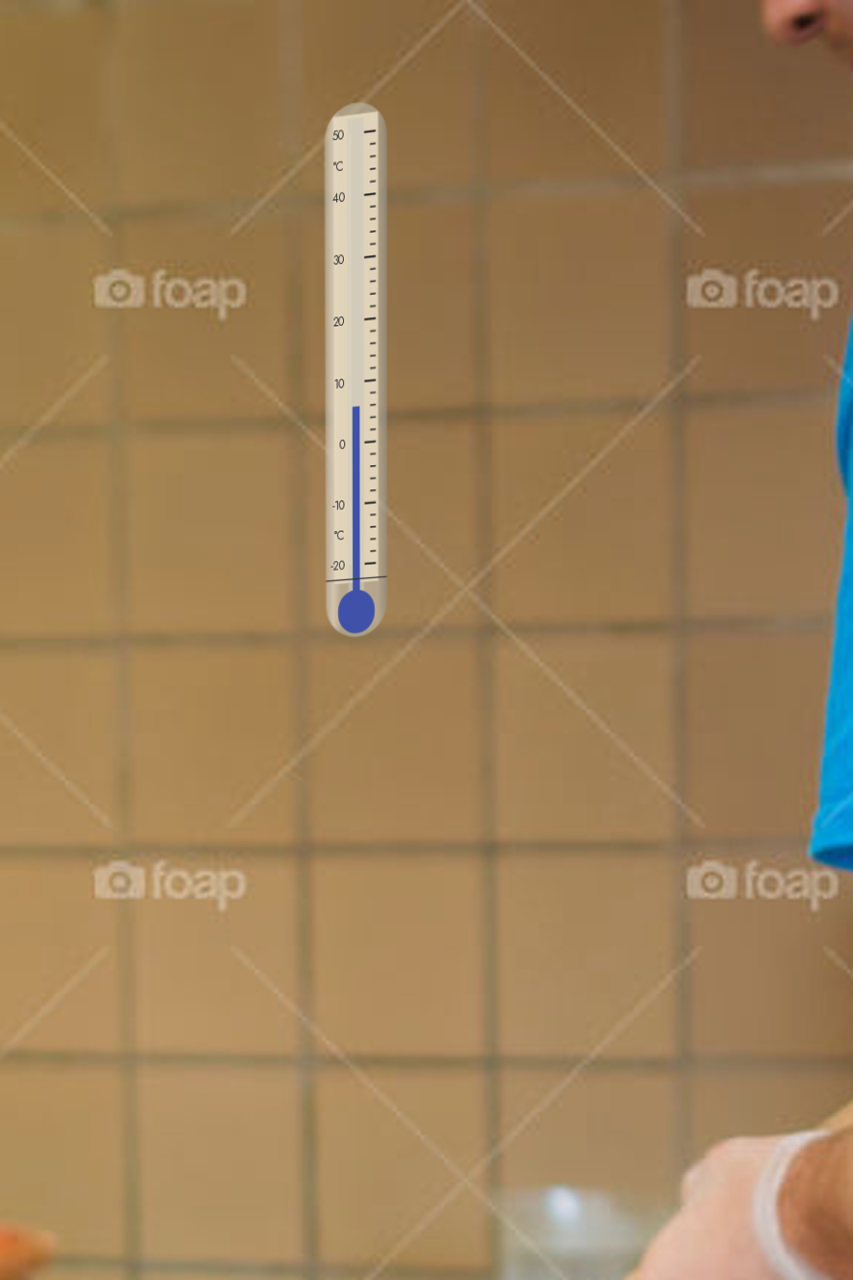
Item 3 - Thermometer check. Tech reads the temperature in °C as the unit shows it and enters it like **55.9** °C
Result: **6** °C
